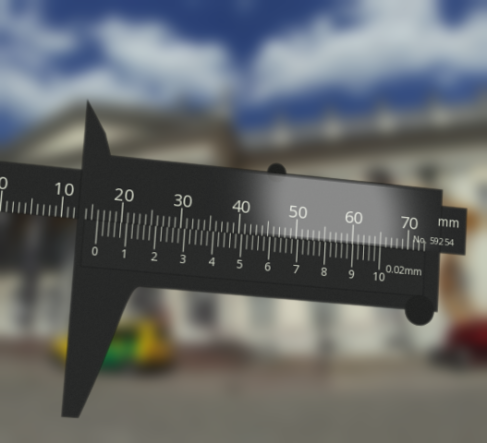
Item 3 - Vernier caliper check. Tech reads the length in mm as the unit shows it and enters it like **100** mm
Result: **16.0** mm
